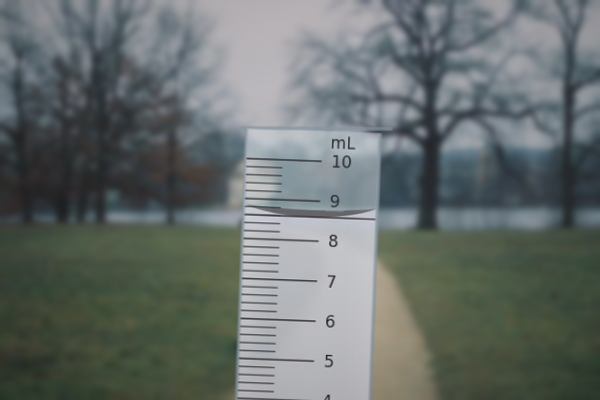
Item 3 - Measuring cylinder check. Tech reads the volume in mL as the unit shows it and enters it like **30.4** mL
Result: **8.6** mL
